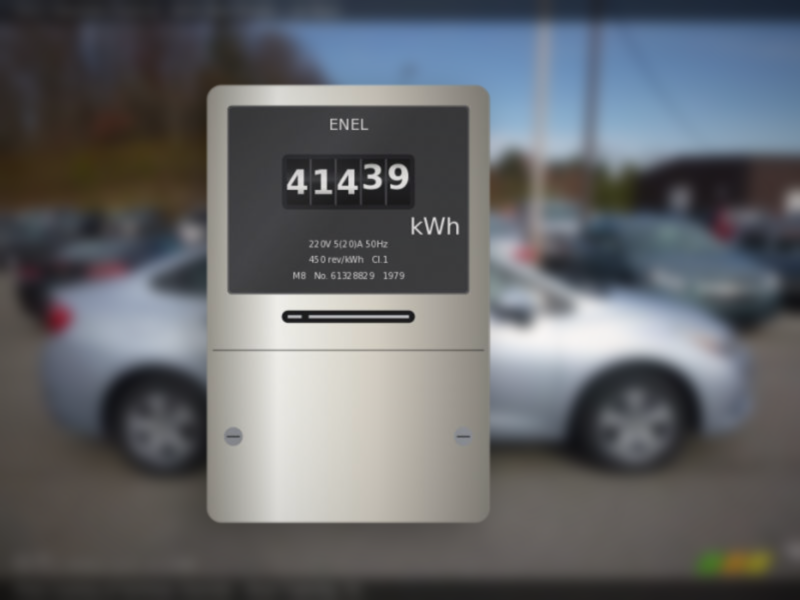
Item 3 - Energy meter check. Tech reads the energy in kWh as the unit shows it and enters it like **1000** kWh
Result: **41439** kWh
